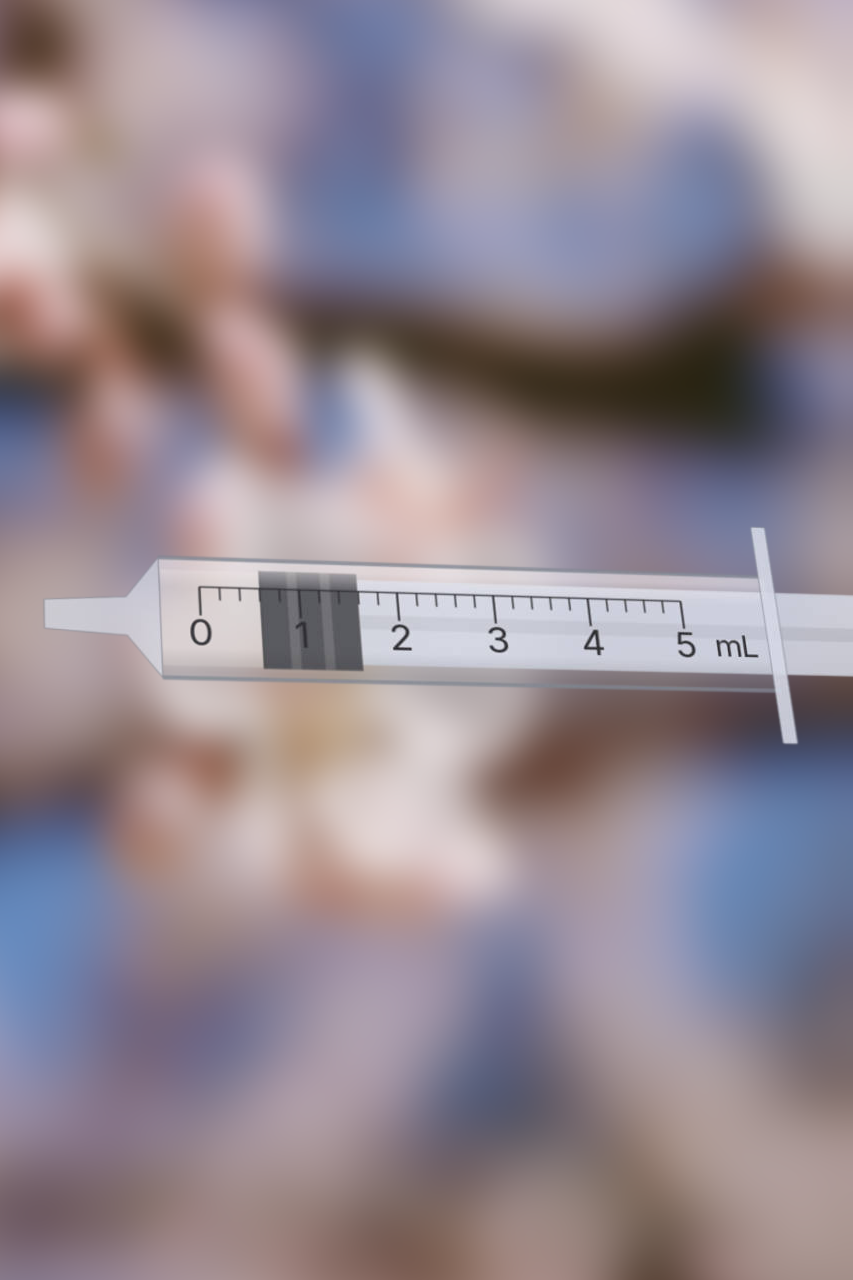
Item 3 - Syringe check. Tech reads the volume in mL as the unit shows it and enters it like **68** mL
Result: **0.6** mL
